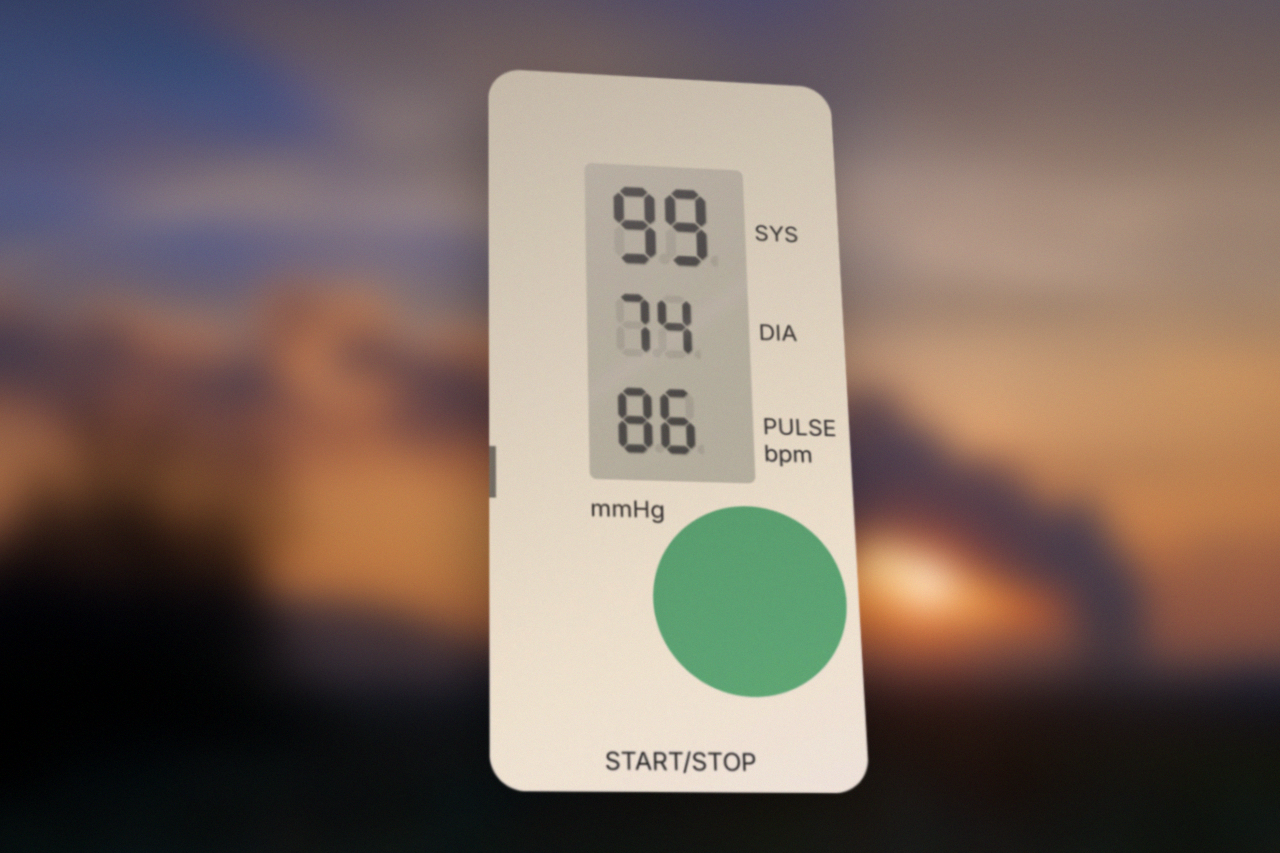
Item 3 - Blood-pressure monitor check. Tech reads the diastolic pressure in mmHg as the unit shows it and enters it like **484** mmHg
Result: **74** mmHg
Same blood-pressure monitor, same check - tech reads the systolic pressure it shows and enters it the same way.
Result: **99** mmHg
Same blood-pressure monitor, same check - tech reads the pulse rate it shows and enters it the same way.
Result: **86** bpm
